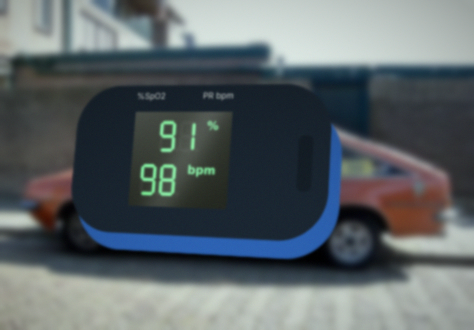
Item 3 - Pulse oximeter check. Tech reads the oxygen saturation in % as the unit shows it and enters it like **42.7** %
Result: **91** %
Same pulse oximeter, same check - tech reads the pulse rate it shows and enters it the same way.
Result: **98** bpm
